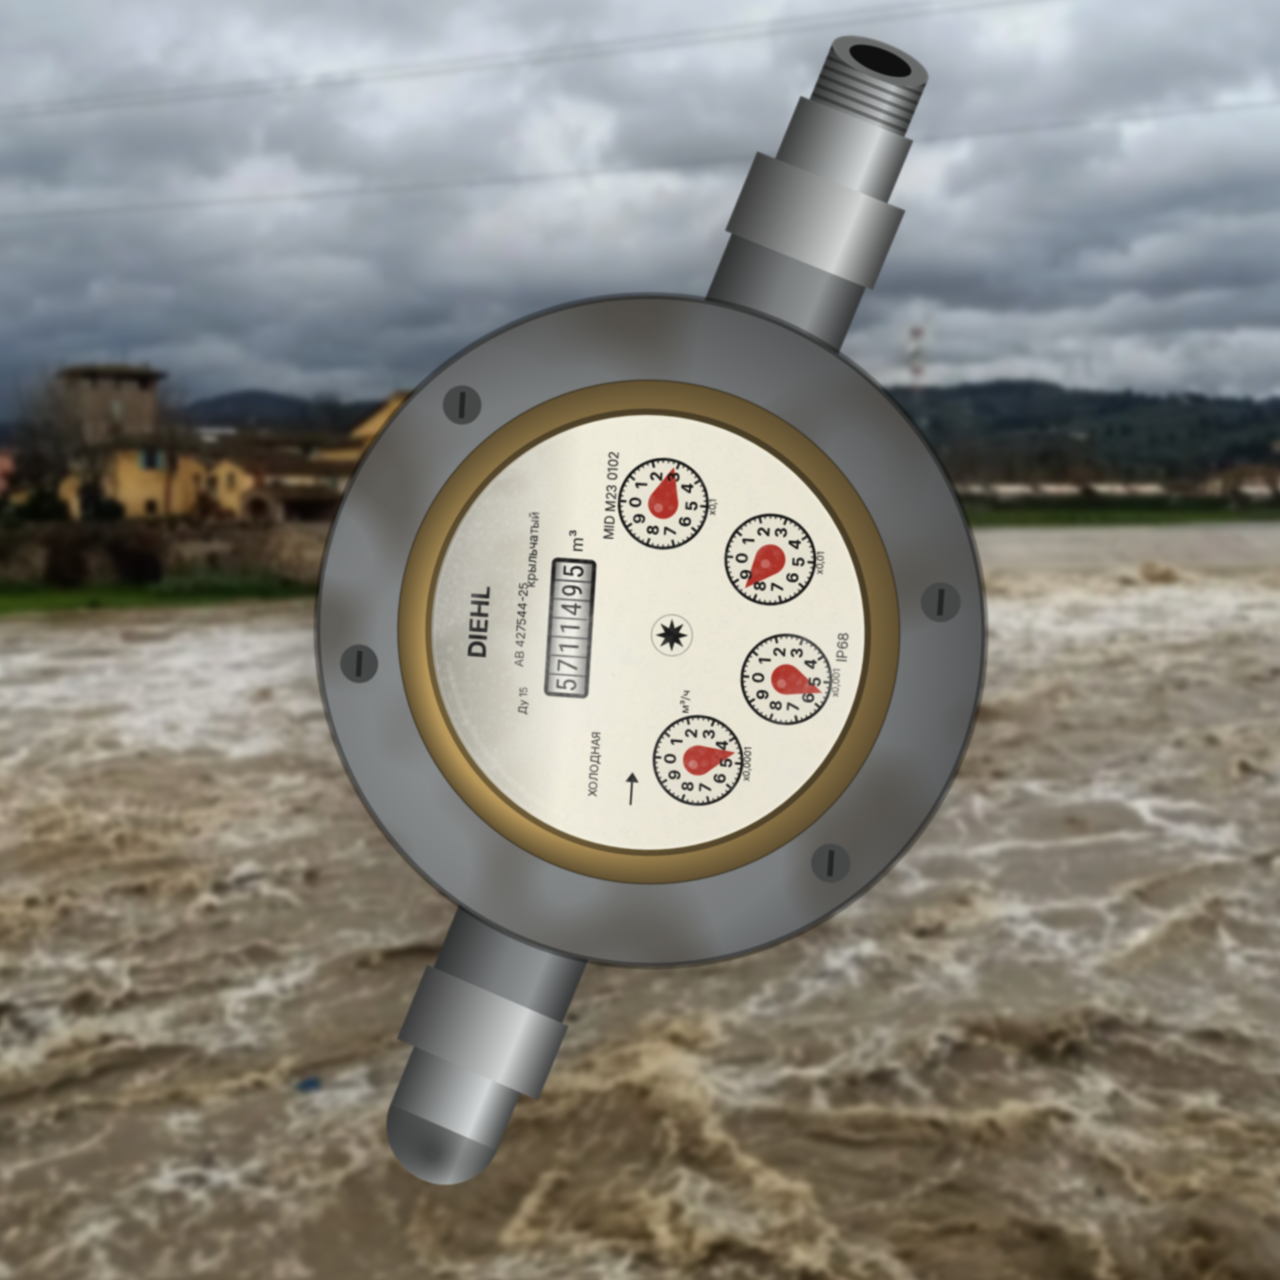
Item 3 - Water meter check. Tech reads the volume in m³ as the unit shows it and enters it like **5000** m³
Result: **5711495.2854** m³
